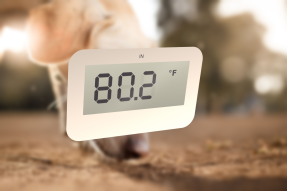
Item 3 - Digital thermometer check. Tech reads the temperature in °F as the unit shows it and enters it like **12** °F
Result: **80.2** °F
